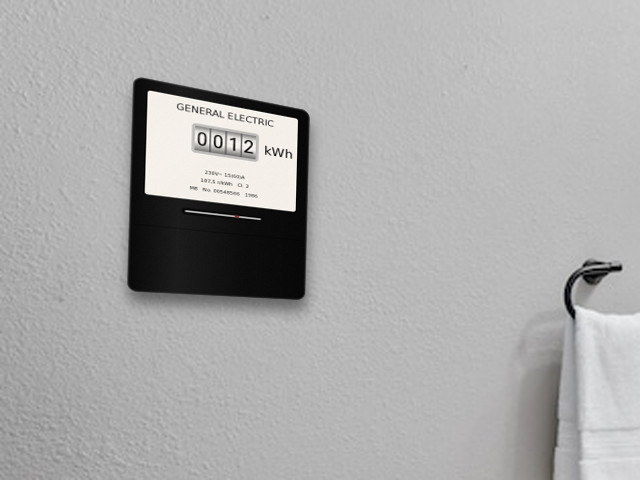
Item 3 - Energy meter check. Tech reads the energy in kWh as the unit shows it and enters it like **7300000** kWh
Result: **12** kWh
